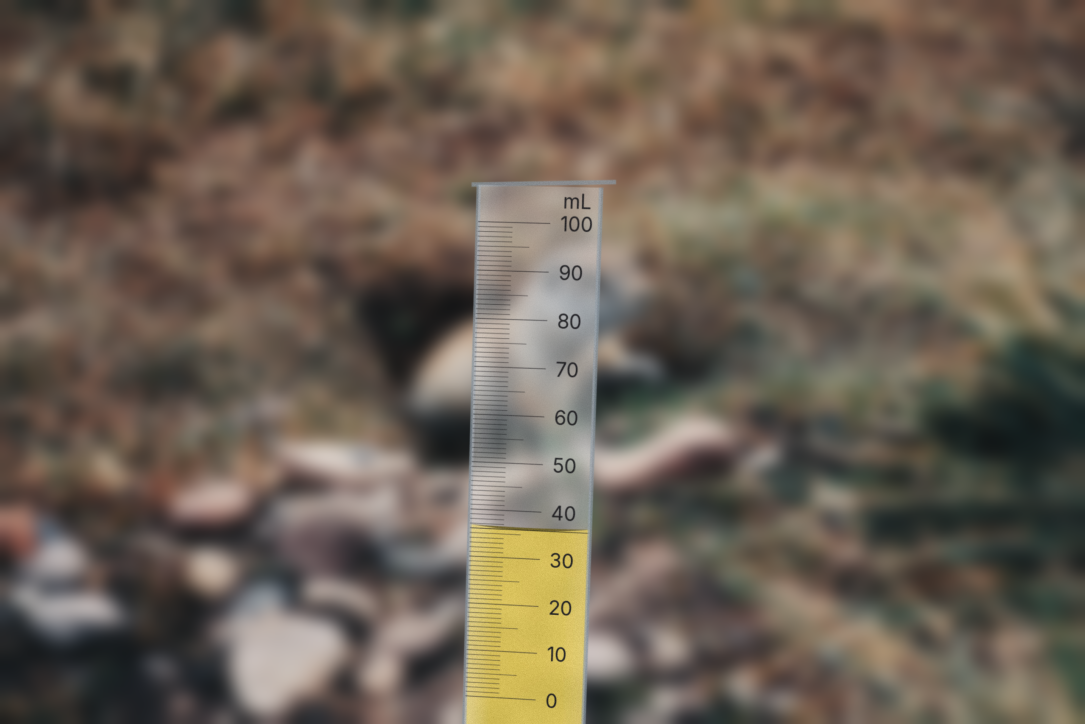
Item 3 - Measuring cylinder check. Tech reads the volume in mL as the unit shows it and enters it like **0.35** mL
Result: **36** mL
